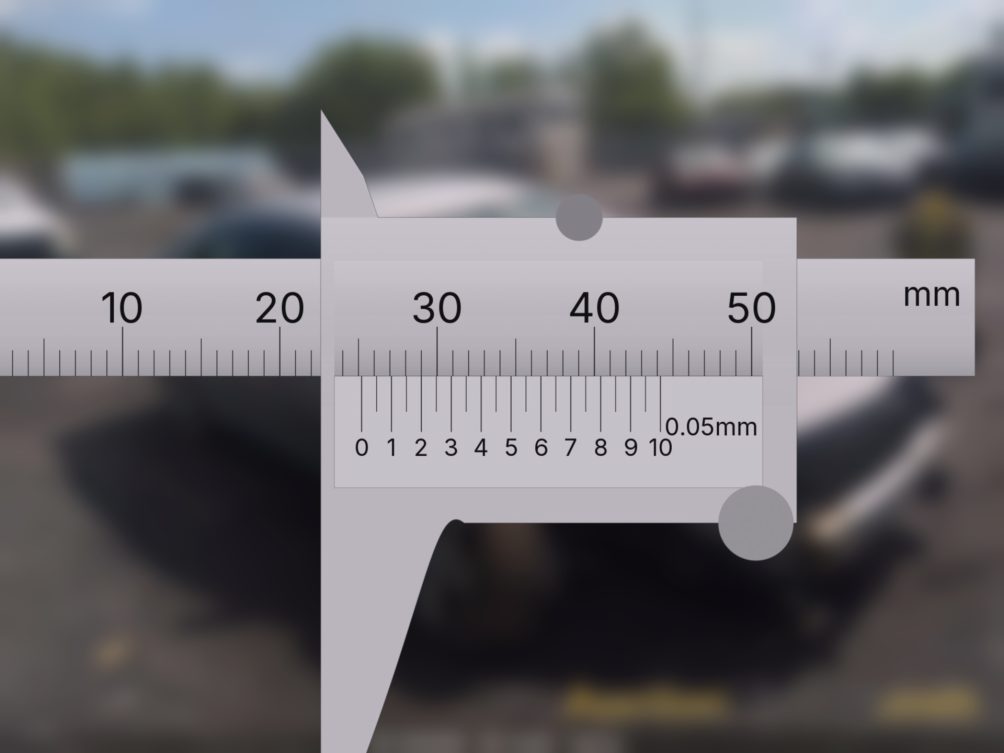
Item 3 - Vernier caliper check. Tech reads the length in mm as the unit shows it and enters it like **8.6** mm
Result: **25.2** mm
